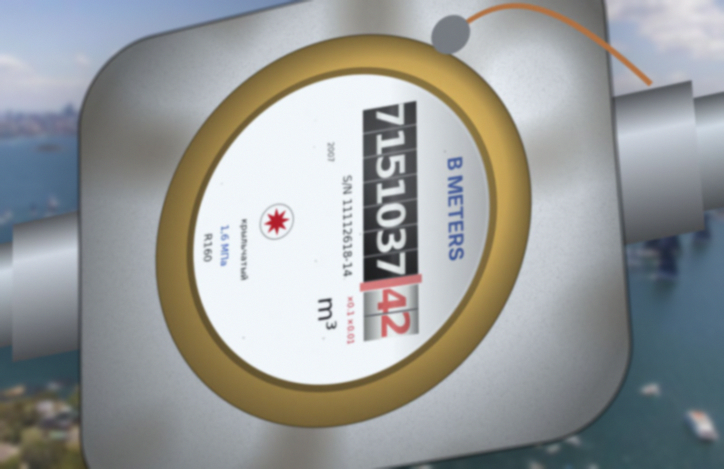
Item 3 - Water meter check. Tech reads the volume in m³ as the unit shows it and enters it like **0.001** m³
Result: **7151037.42** m³
